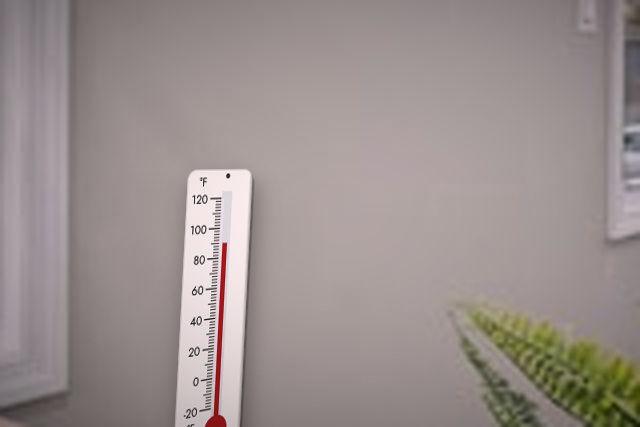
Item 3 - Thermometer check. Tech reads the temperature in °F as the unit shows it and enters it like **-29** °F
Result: **90** °F
